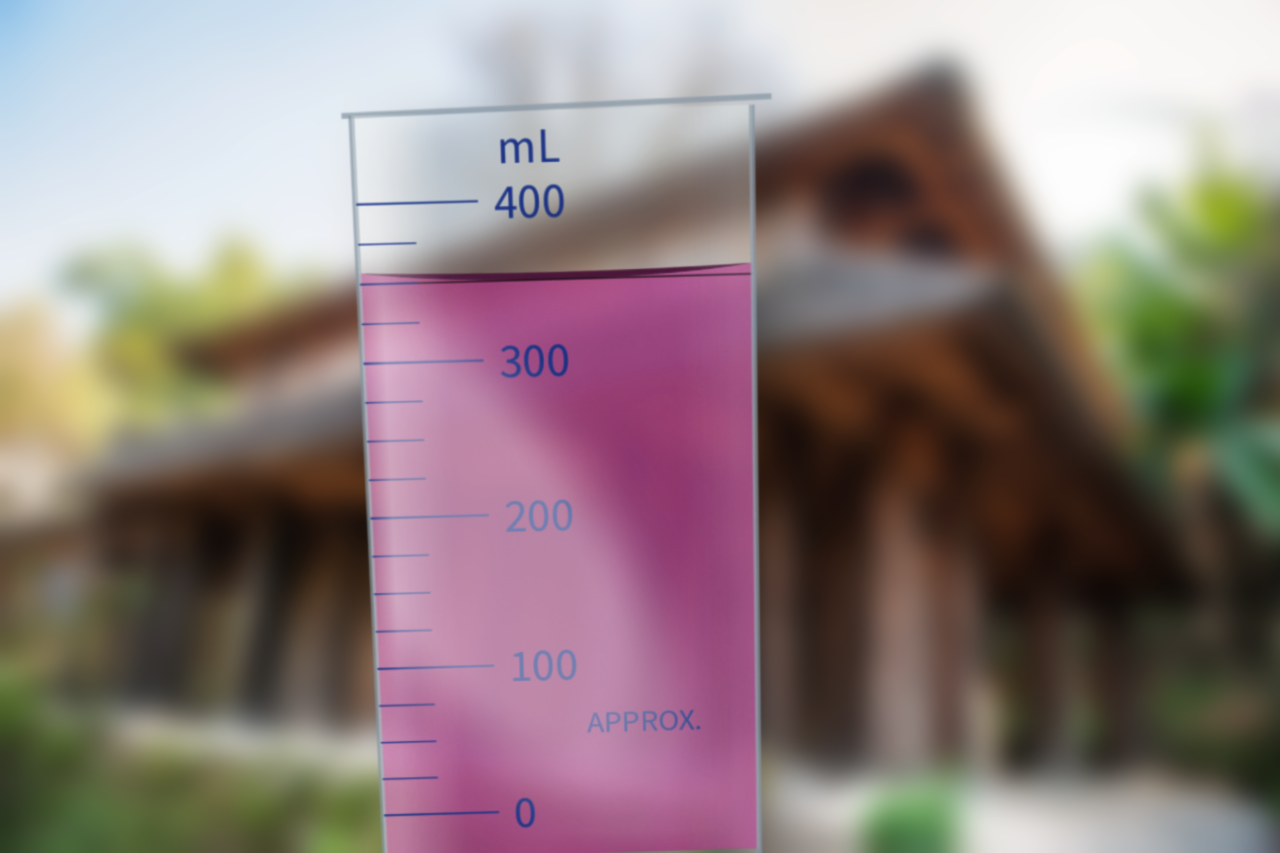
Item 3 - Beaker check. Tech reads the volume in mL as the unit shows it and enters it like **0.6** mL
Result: **350** mL
